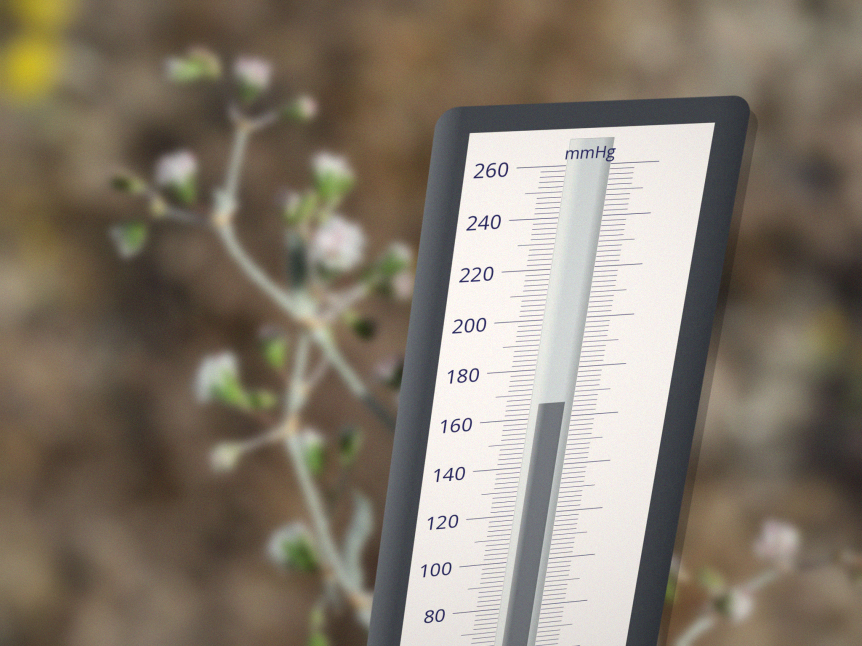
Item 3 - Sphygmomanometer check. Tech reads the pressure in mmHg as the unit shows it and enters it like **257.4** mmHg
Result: **166** mmHg
